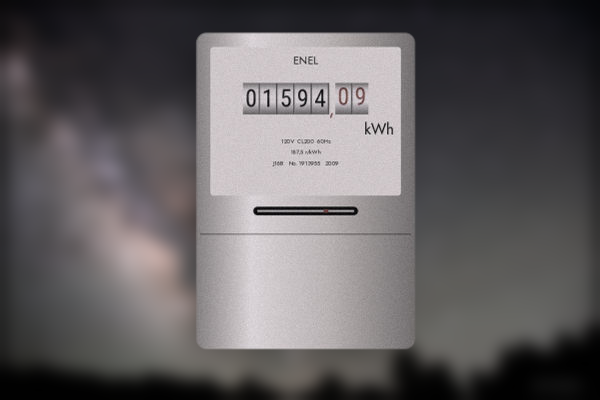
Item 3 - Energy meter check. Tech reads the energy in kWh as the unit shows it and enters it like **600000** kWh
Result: **1594.09** kWh
